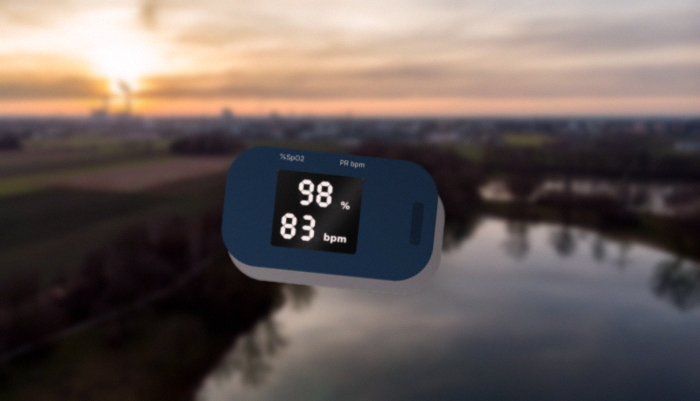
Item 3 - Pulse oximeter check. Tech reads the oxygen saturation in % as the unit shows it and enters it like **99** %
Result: **98** %
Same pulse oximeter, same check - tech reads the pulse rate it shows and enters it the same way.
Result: **83** bpm
